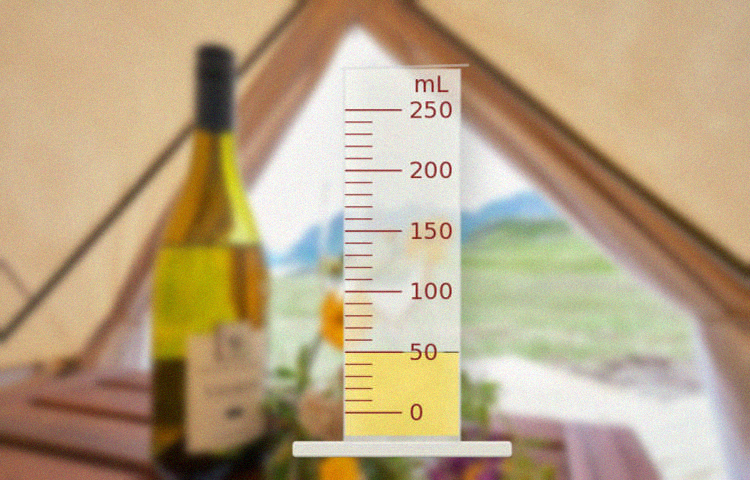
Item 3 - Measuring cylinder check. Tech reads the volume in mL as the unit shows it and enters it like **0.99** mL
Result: **50** mL
